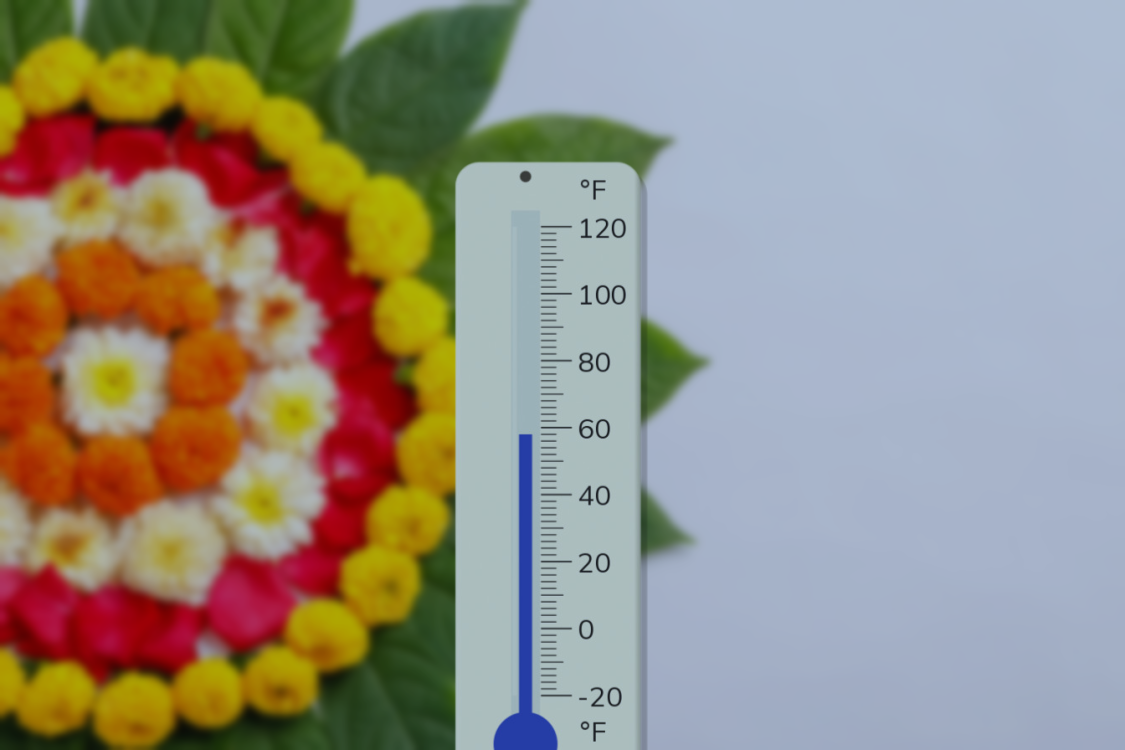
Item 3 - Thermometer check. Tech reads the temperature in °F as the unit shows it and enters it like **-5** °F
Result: **58** °F
